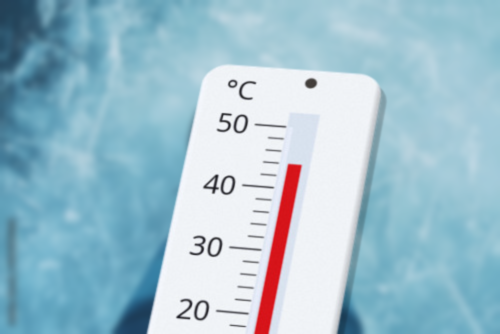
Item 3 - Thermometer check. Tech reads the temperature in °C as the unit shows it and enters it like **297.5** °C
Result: **44** °C
